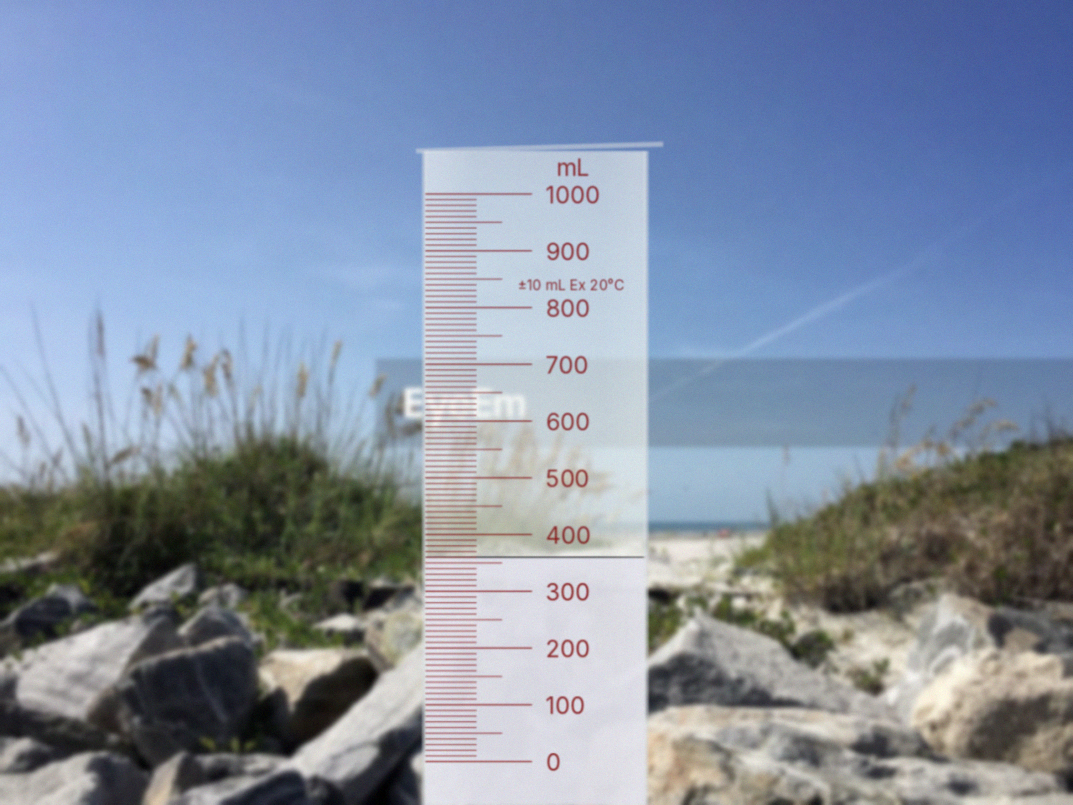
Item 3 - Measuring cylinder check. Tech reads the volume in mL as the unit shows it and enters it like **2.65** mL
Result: **360** mL
